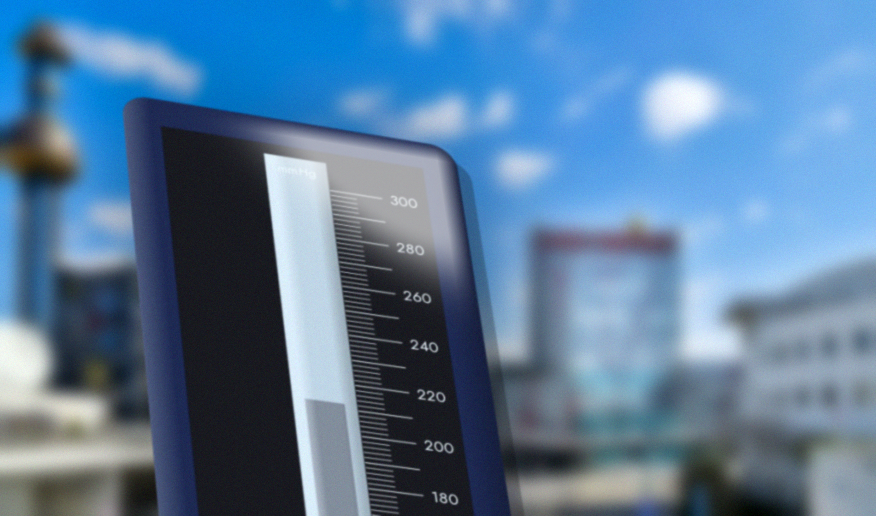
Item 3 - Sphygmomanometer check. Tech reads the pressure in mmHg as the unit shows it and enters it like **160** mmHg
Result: **212** mmHg
